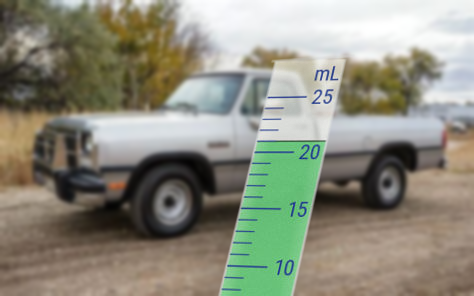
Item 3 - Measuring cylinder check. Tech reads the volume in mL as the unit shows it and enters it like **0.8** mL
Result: **21** mL
